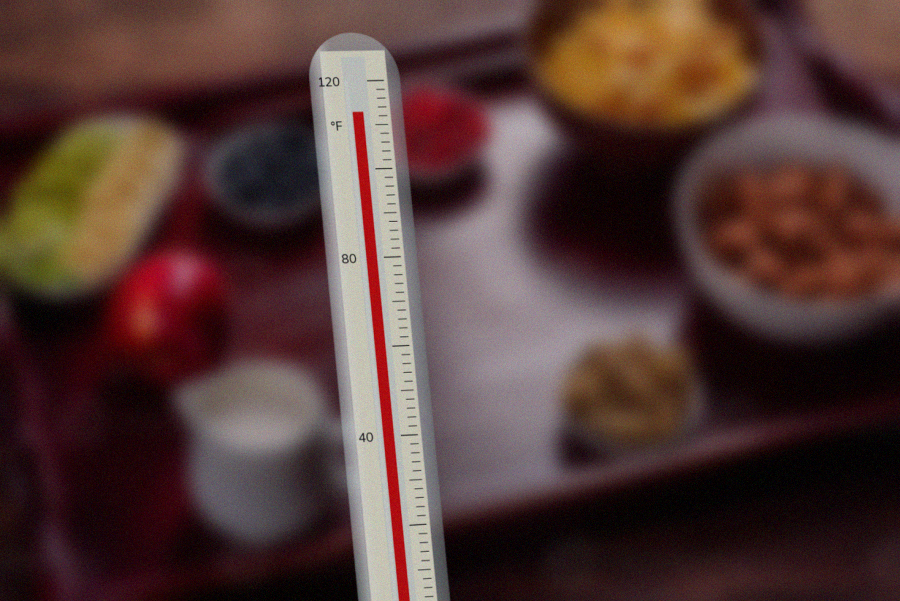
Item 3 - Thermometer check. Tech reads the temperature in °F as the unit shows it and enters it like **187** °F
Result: **113** °F
